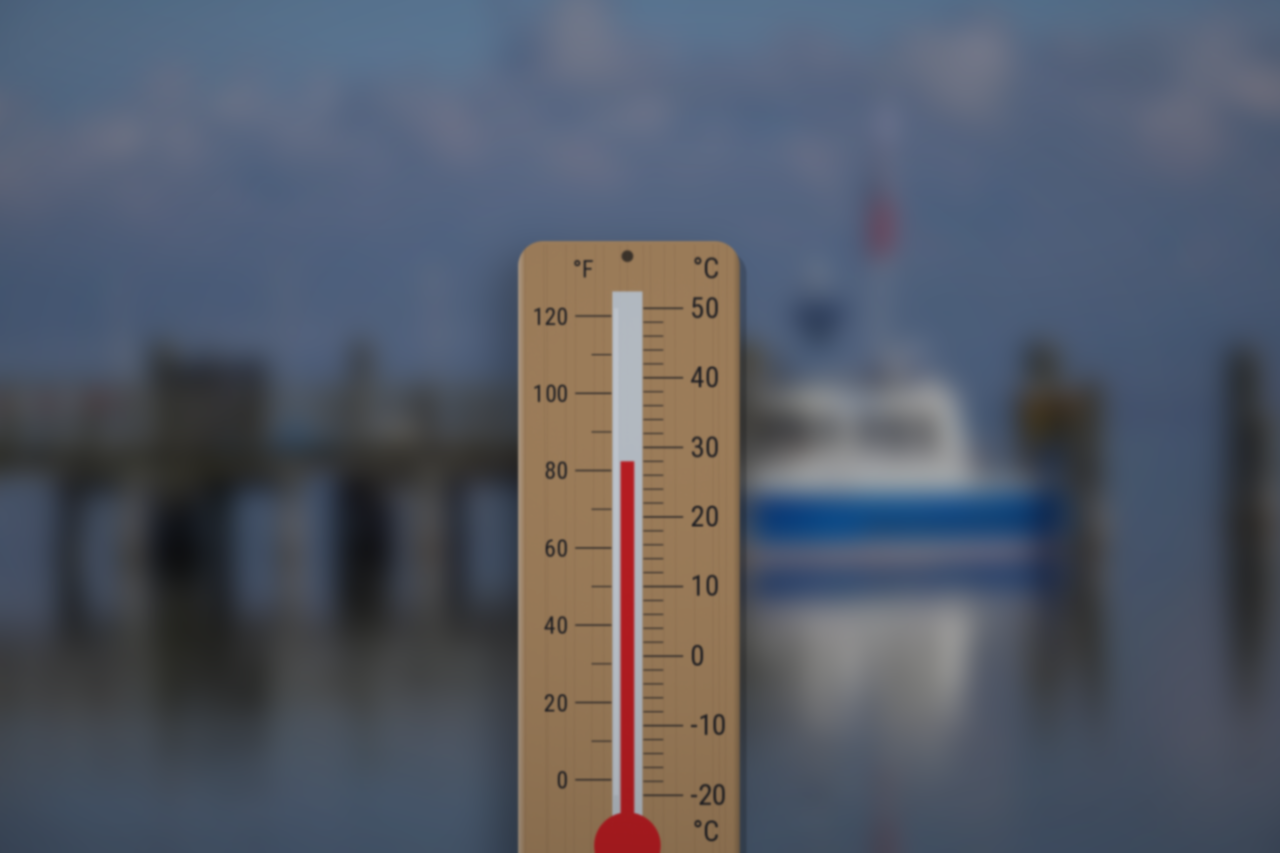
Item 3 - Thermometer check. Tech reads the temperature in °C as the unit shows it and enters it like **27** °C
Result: **28** °C
